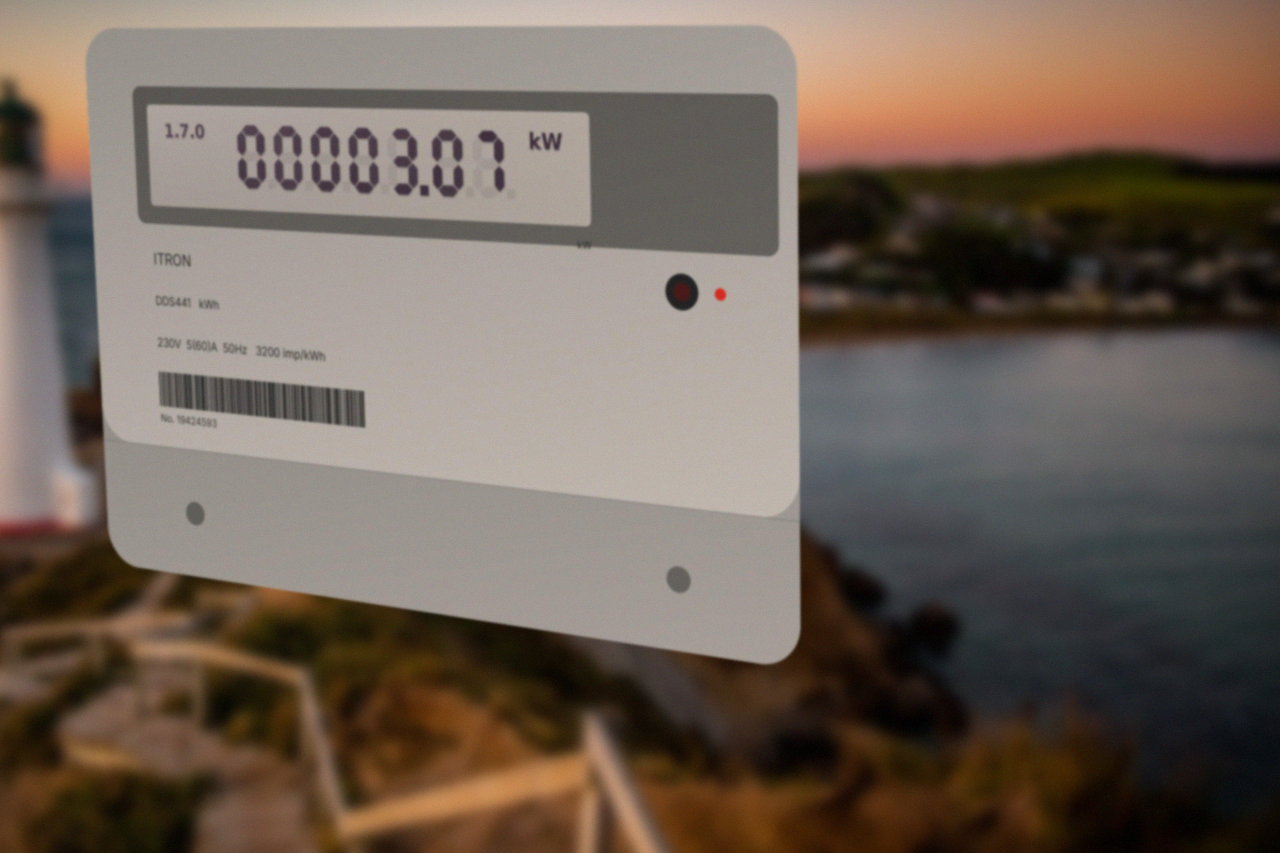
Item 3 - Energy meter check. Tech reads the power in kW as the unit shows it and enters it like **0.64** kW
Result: **3.07** kW
